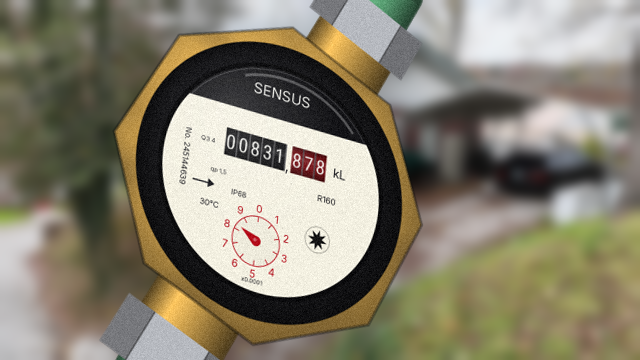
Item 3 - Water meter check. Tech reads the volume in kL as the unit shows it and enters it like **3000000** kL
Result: **831.8788** kL
